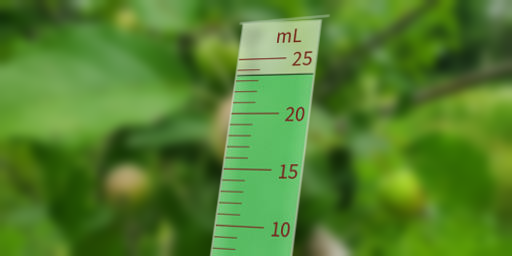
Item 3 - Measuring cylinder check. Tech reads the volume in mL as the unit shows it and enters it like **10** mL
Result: **23.5** mL
